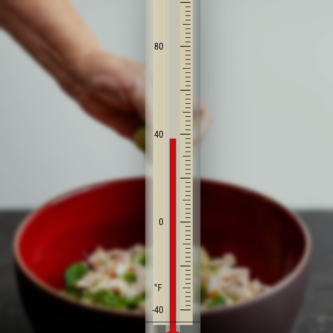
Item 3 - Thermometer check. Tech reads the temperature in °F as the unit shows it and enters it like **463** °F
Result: **38** °F
